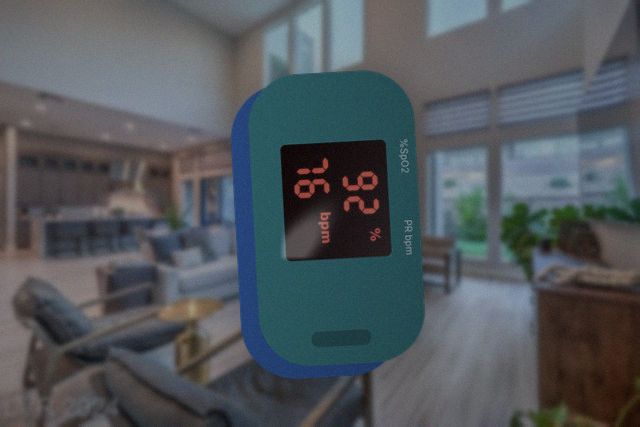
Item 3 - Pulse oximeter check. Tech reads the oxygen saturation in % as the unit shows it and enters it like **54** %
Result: **92** %
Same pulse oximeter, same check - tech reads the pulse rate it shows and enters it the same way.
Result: **76** bpm
